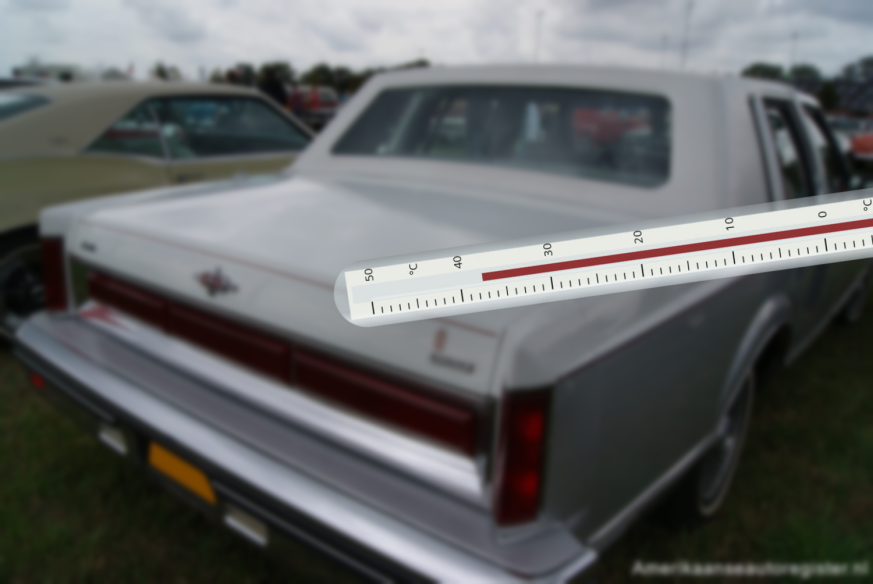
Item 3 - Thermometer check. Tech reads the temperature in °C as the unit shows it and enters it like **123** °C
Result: **37.5** °C
